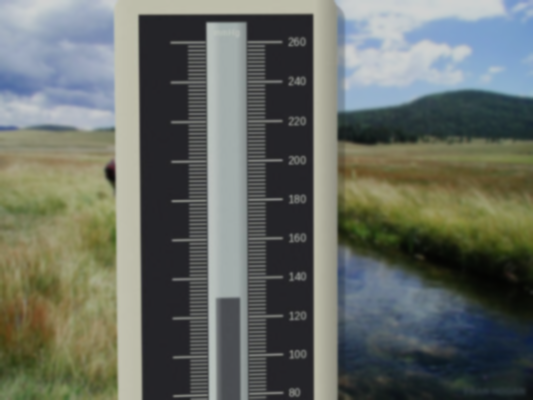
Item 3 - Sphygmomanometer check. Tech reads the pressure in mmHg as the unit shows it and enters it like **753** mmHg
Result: **130** mmHg
